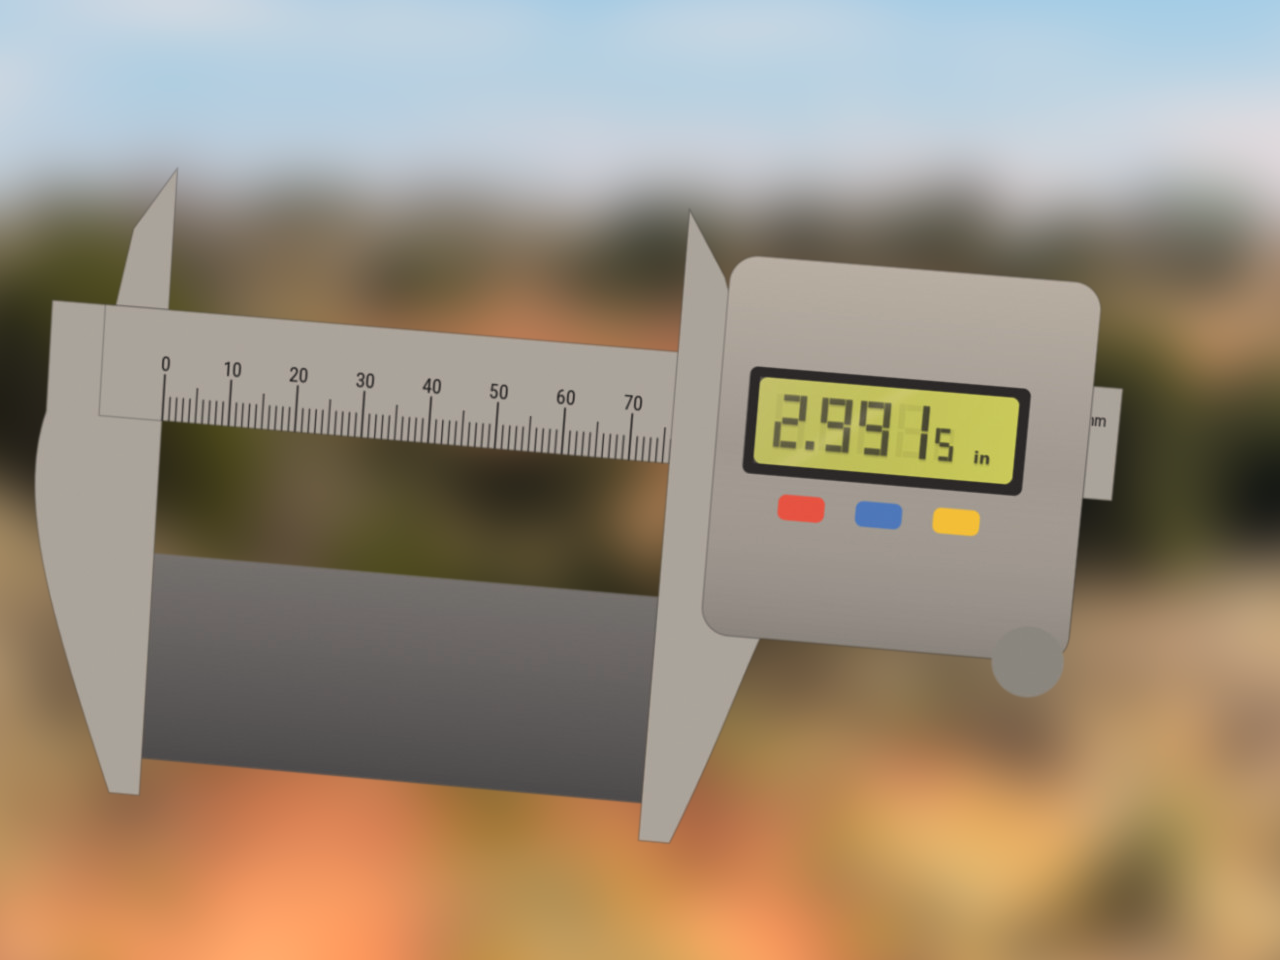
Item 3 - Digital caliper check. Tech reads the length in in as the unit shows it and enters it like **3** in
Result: **2.9915** in
